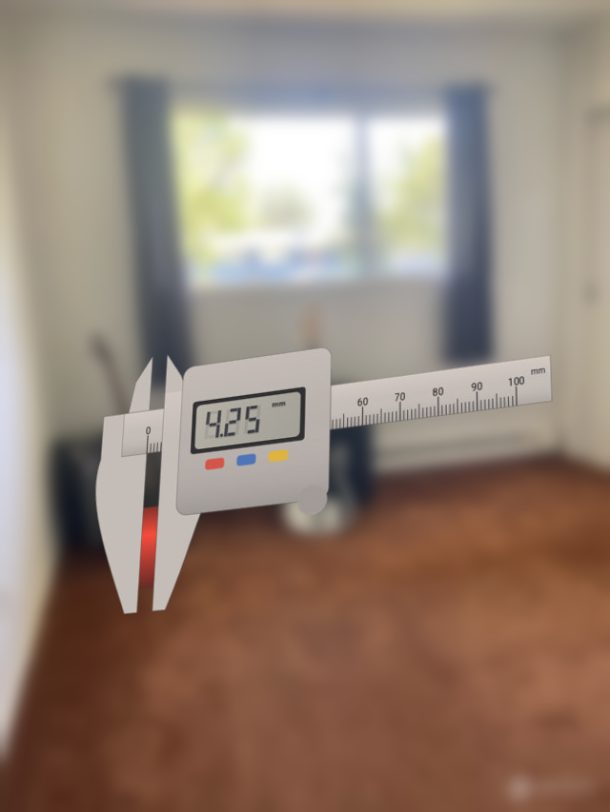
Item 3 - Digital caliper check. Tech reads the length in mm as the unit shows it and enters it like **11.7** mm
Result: **4.25** mm
